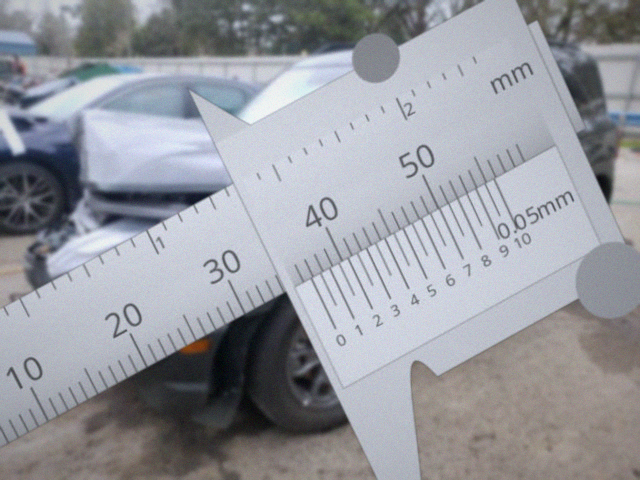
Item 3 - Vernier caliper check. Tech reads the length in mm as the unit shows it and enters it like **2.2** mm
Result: **36.8** mm
